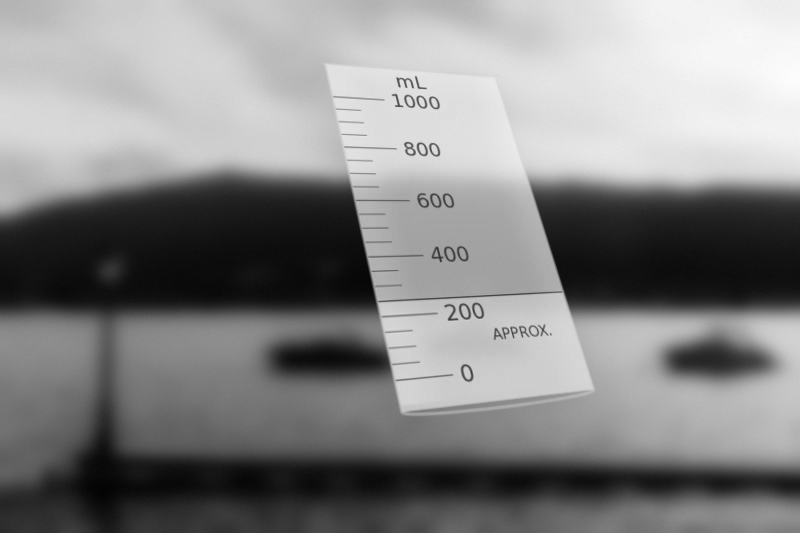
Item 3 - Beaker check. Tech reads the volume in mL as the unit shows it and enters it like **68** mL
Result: **250** mL
